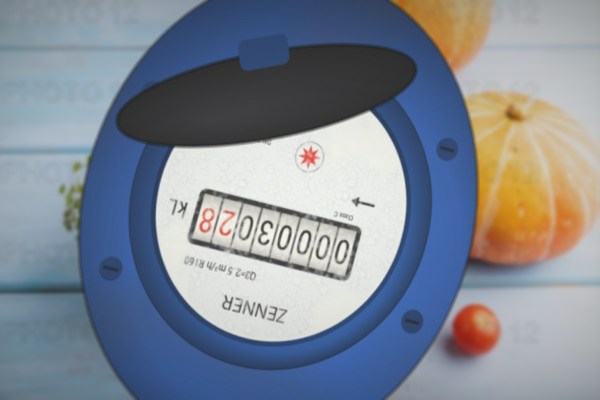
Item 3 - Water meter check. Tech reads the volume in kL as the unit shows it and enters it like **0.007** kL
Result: **30.28** kL
